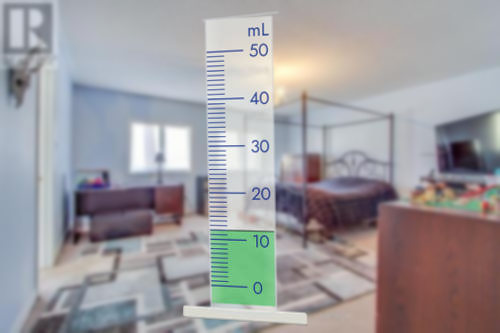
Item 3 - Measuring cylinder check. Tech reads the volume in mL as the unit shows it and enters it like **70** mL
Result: **12** mL
